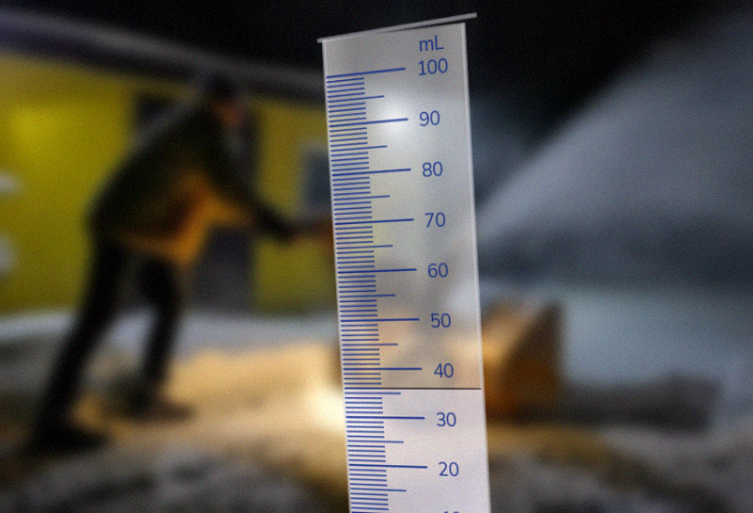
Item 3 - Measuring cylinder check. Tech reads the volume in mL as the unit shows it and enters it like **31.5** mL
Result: **36** mL
